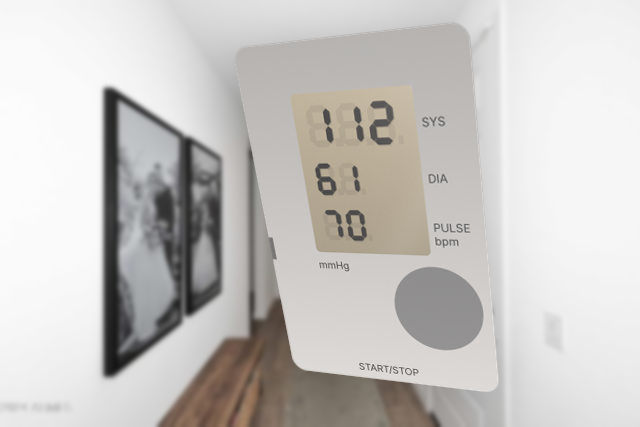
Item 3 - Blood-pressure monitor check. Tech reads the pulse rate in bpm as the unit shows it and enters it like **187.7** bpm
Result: **70** bpm
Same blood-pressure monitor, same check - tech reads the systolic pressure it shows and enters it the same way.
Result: **112** mmHg
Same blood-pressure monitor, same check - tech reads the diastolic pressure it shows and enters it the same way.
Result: **61** mmHg
